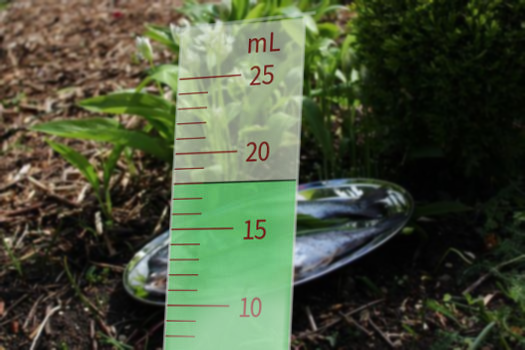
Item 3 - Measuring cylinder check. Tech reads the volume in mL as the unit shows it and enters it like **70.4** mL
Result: **18** mL
